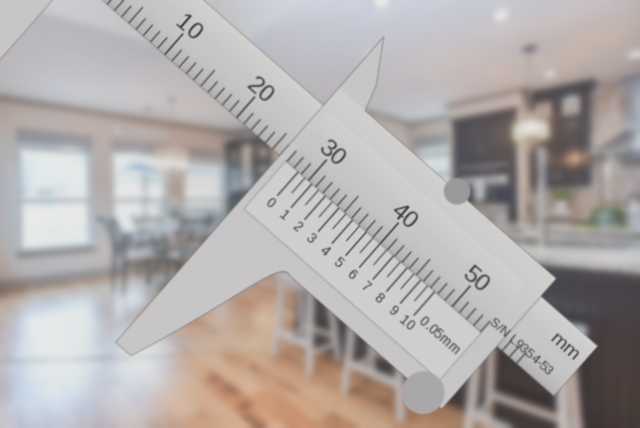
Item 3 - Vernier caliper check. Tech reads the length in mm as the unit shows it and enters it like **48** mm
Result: **28.6** mm
